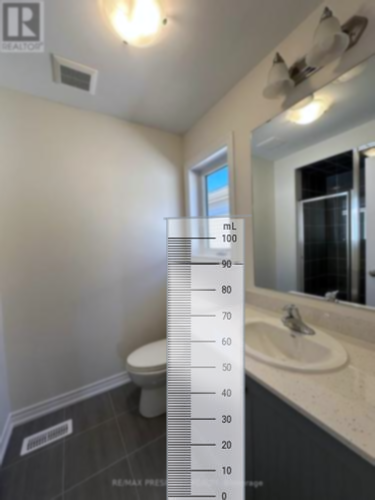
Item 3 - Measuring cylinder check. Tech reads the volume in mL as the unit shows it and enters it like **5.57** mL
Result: **90** mL
